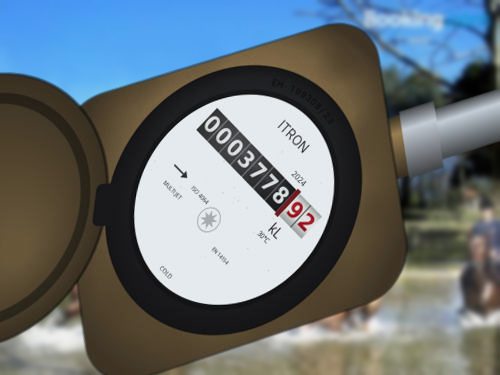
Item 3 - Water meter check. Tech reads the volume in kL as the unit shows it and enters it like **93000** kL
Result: **3778.92** kL
